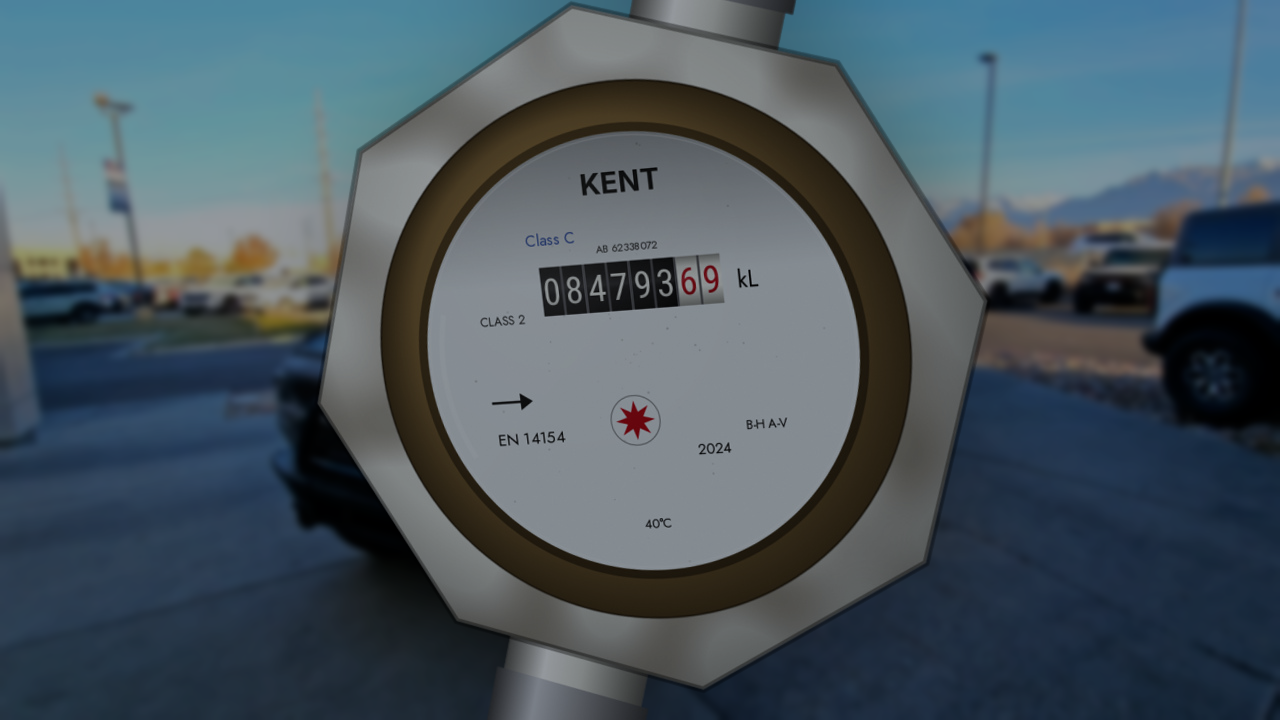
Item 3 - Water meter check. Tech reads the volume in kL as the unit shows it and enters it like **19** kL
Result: **84793.69** kL
